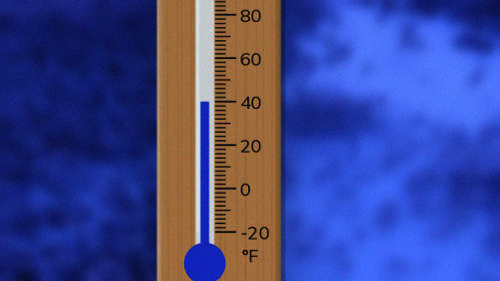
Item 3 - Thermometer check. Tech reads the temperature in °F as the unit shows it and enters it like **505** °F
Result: **40** °F
